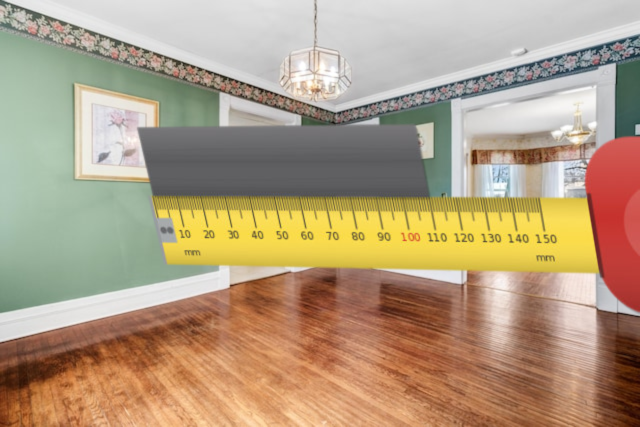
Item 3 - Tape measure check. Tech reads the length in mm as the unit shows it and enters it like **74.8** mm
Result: **110** mm
